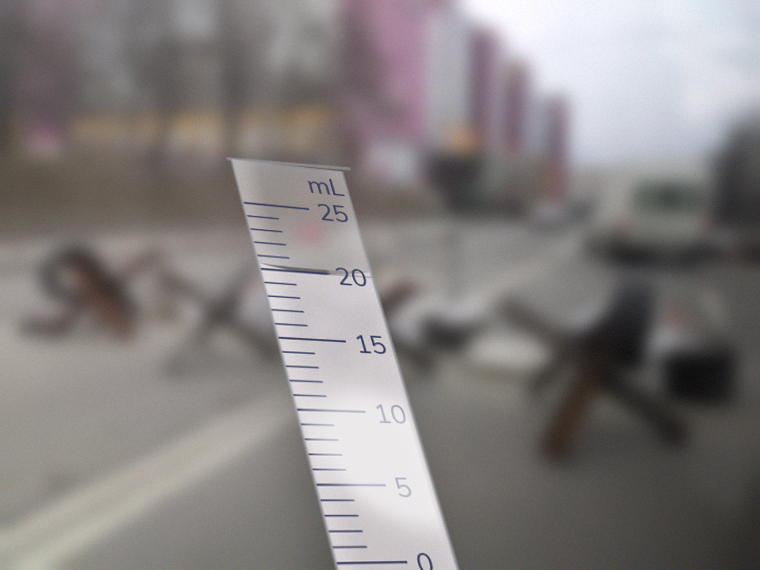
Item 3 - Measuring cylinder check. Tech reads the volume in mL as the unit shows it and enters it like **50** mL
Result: **20** mL
